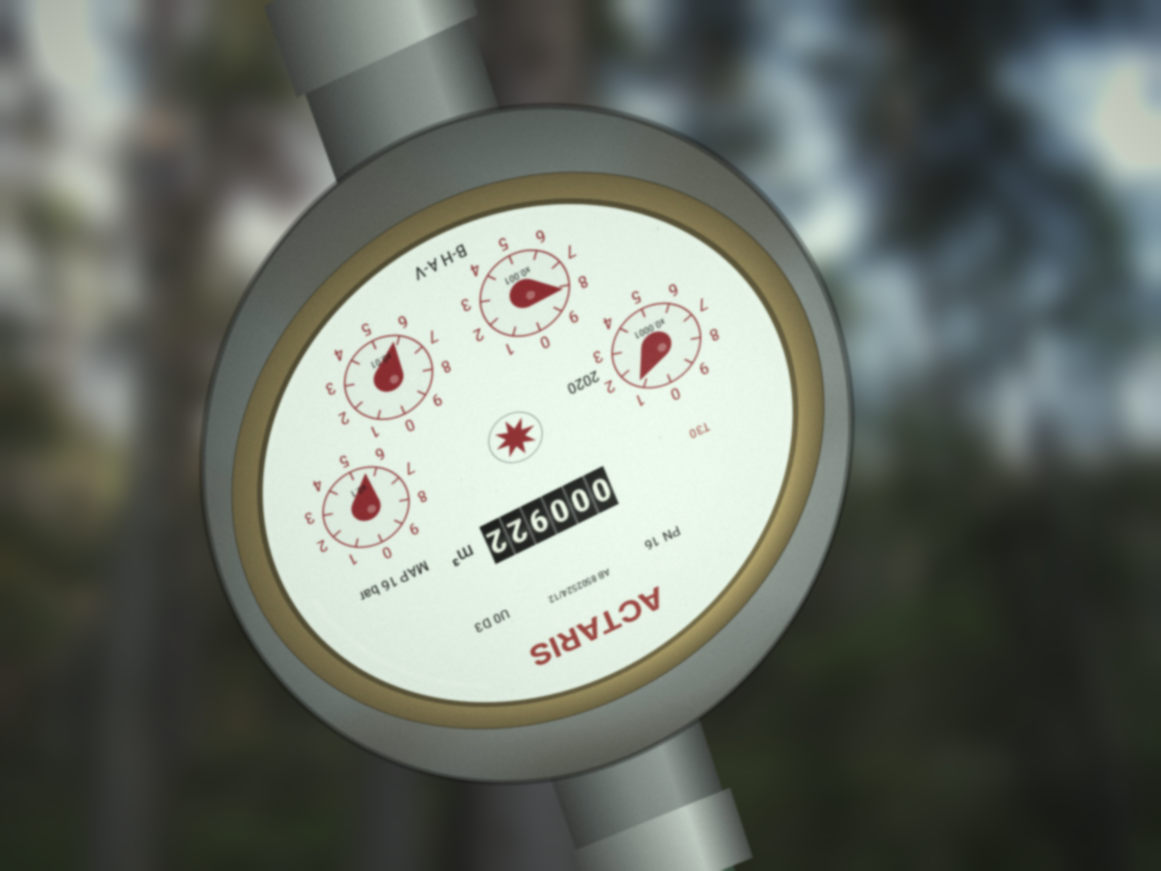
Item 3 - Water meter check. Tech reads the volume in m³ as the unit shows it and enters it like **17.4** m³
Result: **922.5581** m³
